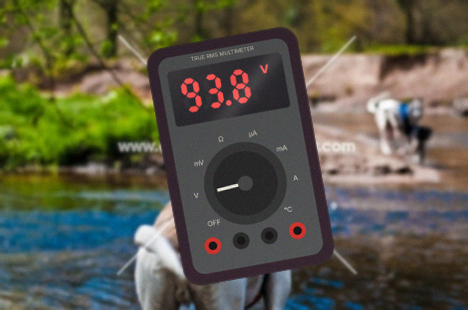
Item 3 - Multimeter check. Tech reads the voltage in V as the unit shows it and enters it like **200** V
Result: **93.8** V
